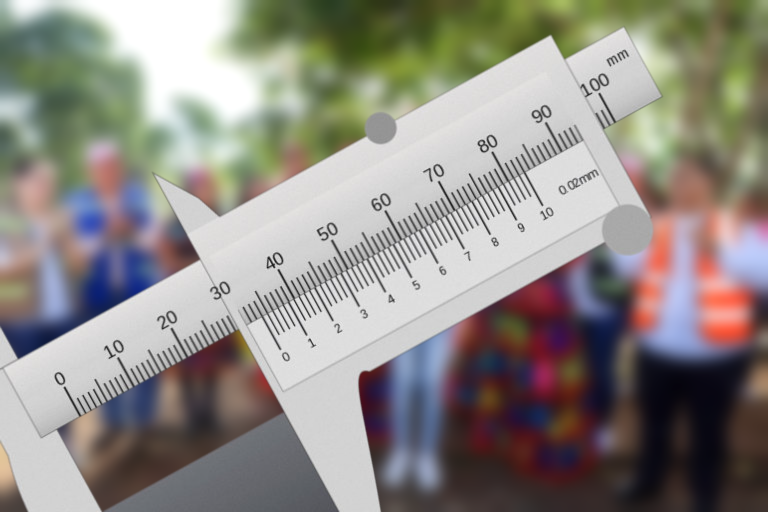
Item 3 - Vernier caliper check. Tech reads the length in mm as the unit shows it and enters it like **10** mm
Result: **34.0** mm
